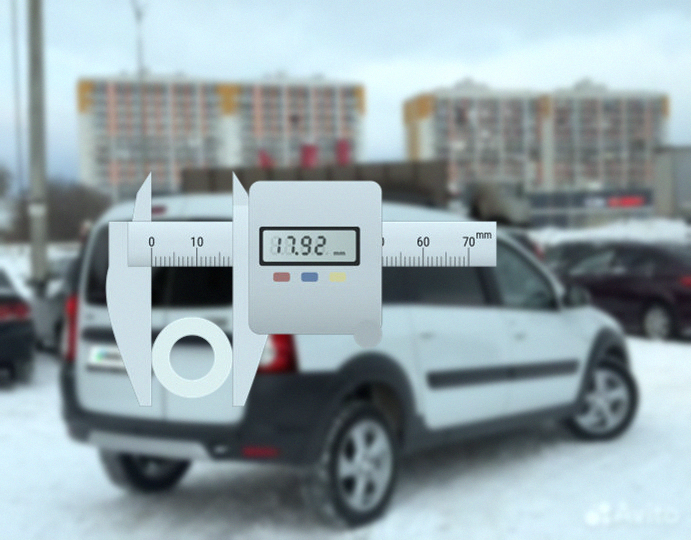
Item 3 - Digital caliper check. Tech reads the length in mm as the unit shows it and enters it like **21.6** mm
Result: **17.92** mm
